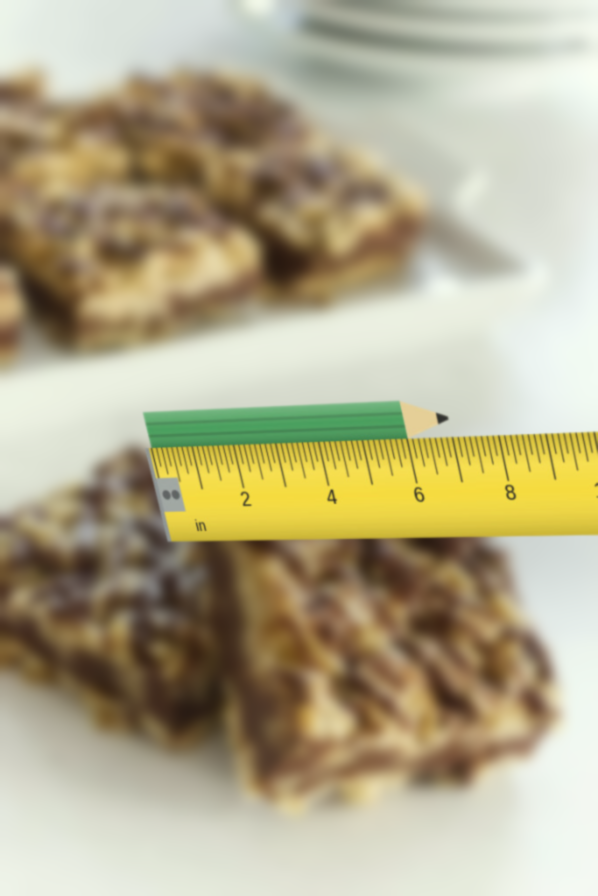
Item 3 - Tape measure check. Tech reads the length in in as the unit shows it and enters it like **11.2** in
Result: **7** in
